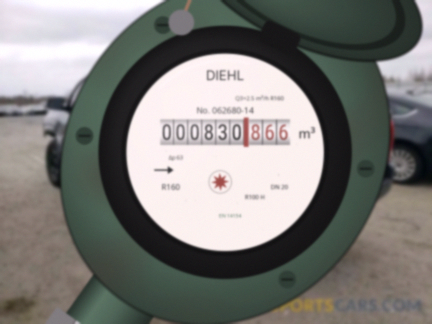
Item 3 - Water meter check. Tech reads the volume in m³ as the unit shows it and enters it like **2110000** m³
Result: **830.866** m³
